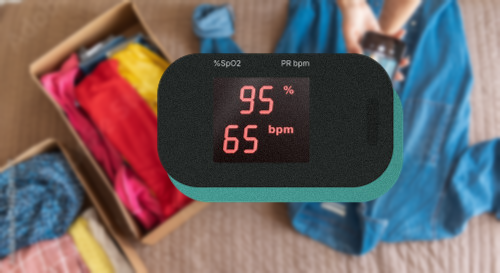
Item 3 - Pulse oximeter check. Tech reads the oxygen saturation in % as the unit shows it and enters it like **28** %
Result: **95** %
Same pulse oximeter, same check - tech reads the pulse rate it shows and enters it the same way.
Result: **65** bpm
